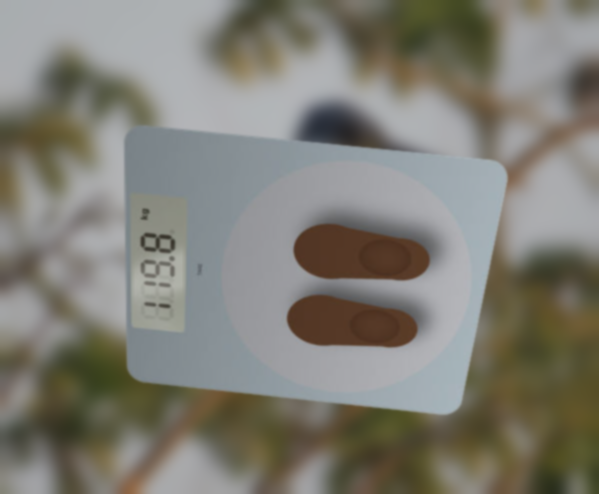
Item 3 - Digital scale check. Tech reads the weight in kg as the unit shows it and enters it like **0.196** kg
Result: **119.8** kg
